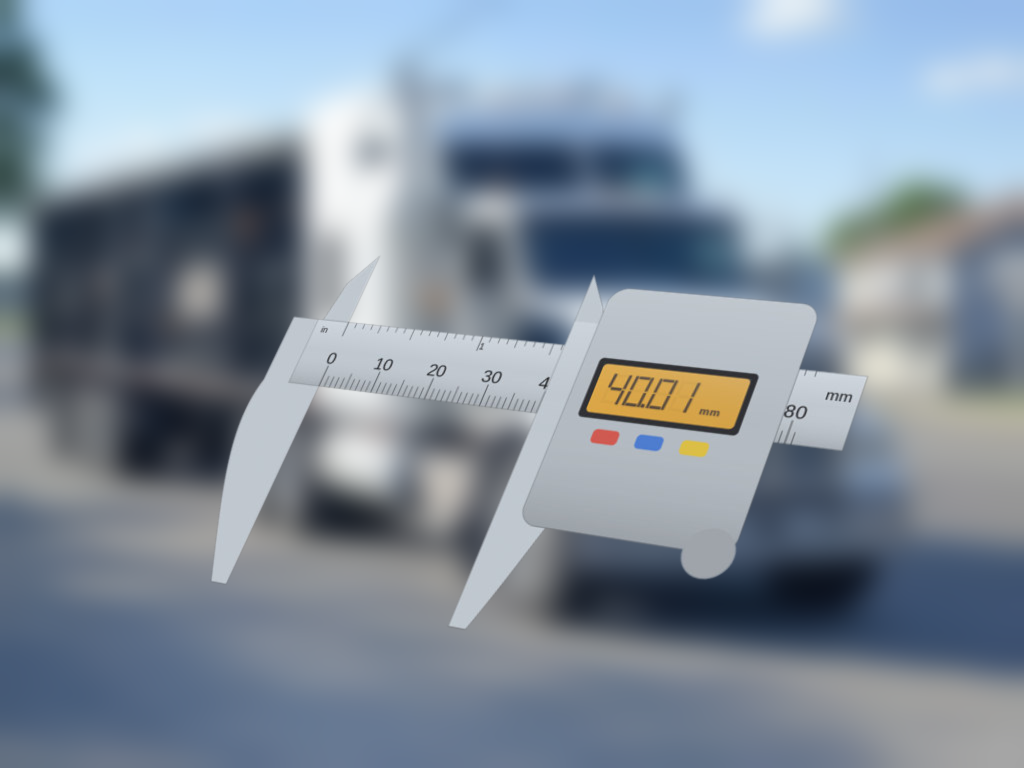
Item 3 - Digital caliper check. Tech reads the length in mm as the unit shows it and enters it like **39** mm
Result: **40.01** mm
